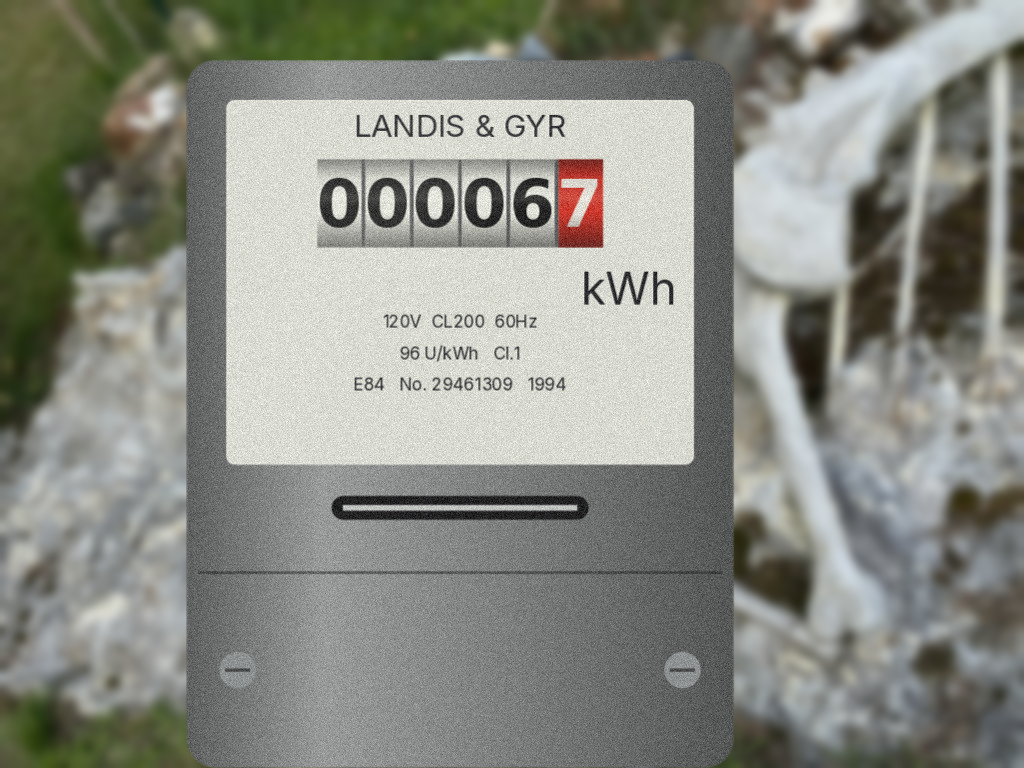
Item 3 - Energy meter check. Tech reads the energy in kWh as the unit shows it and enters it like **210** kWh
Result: **6.7** kWh
